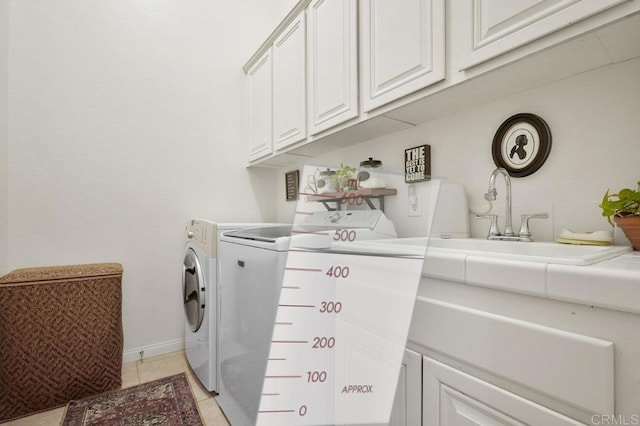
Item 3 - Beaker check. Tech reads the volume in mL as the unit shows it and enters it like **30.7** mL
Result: **450** mL
